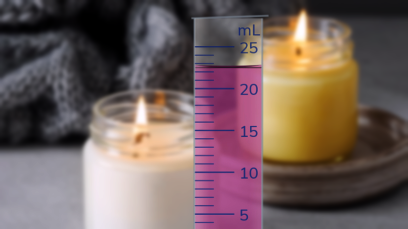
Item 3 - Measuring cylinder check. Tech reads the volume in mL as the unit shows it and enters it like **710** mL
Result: **22.5** mL
